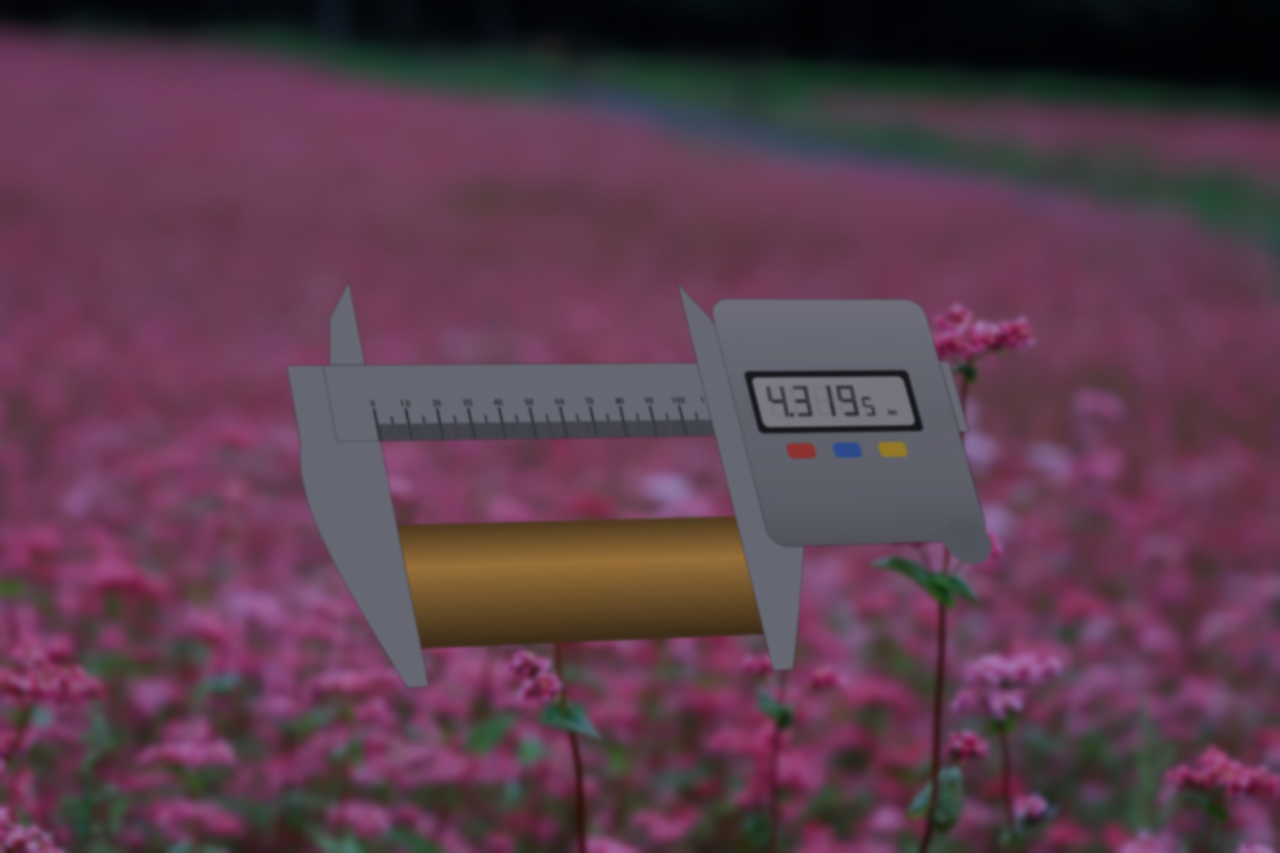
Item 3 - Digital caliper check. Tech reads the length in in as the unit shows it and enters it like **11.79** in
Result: **4.3195** in
